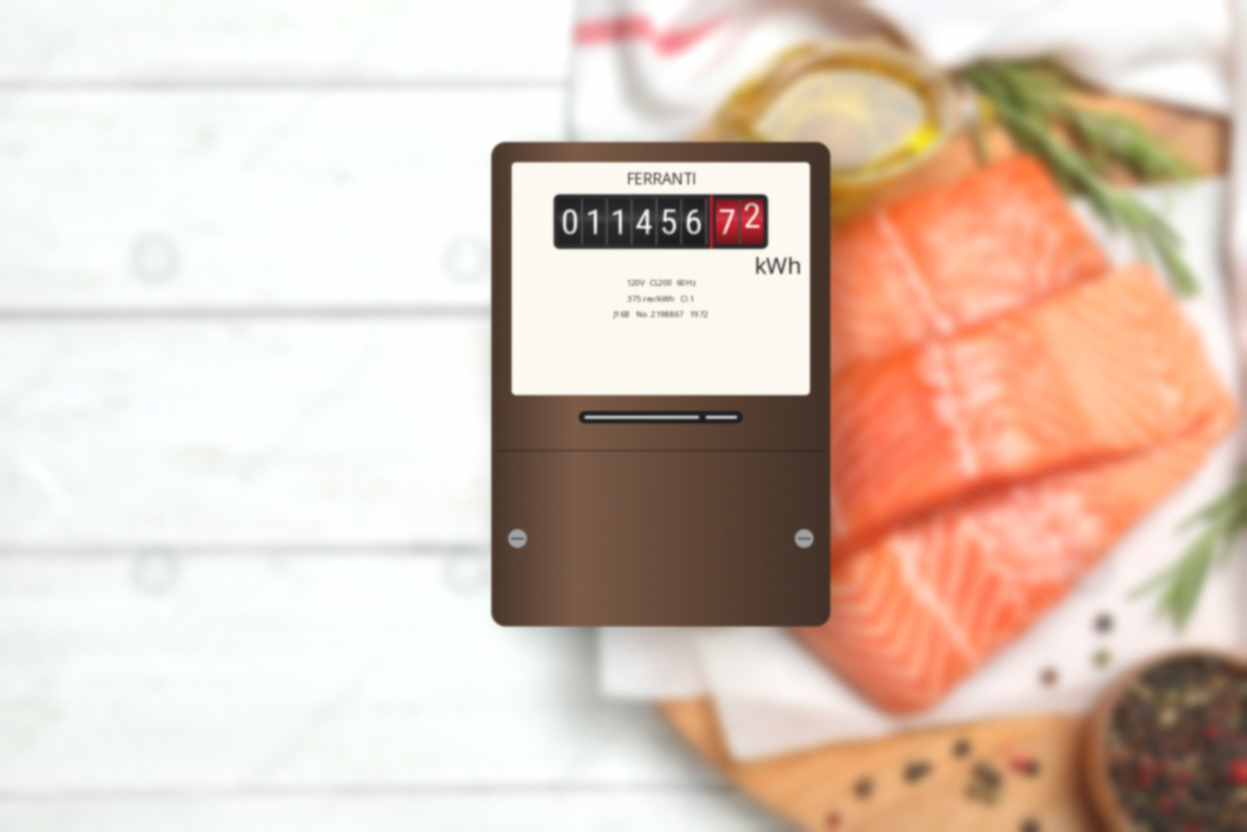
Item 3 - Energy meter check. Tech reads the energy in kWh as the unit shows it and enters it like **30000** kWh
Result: **11456.72** kWh
